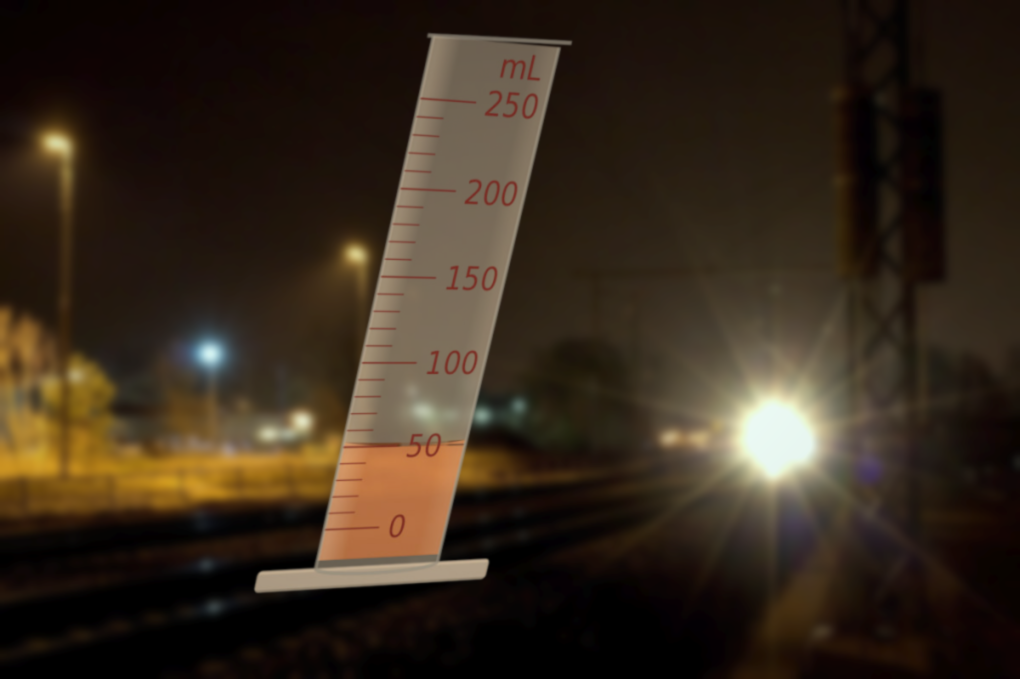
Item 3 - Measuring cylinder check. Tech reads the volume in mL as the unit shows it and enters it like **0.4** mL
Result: **50** mL
